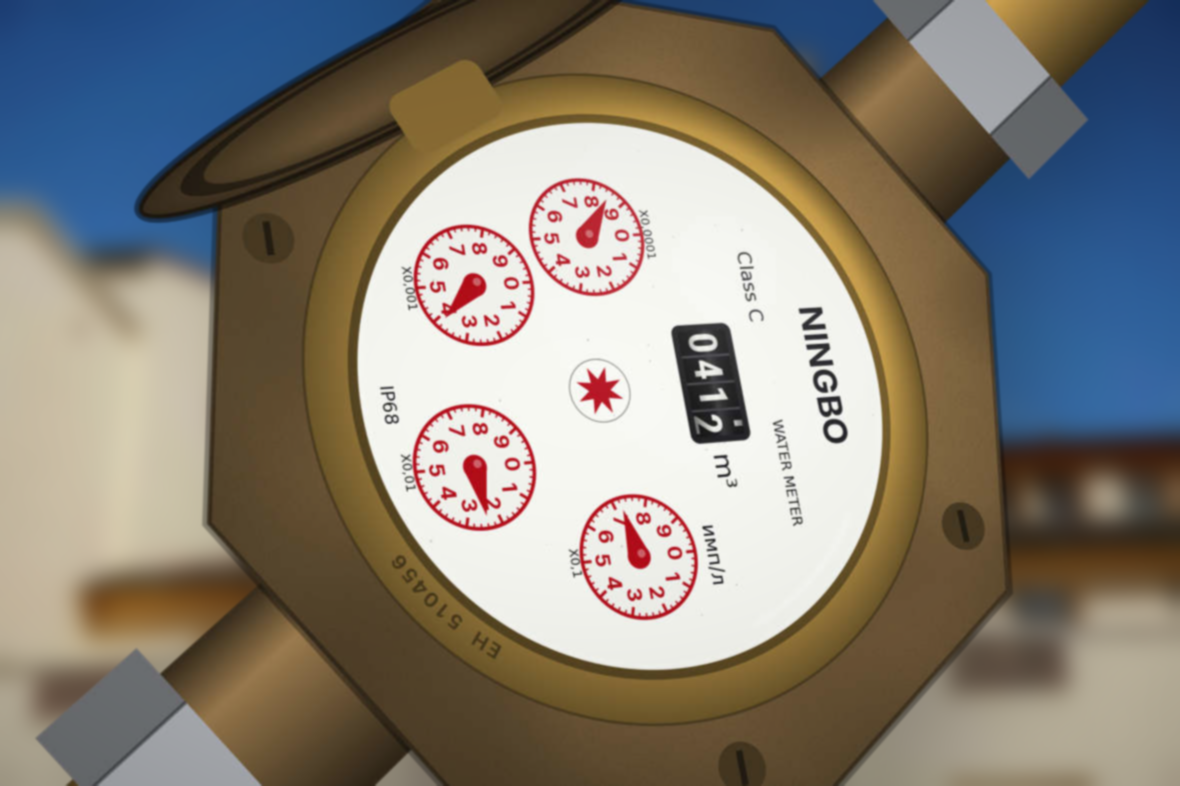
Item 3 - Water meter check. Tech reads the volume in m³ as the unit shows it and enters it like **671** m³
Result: **411.7238** m³
